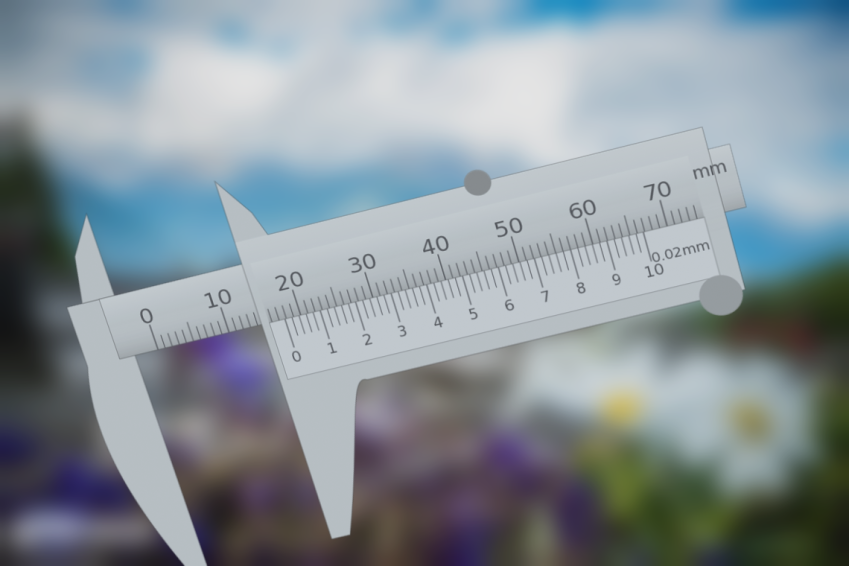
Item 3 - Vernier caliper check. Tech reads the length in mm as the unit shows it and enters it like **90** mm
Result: **17.8** mm
